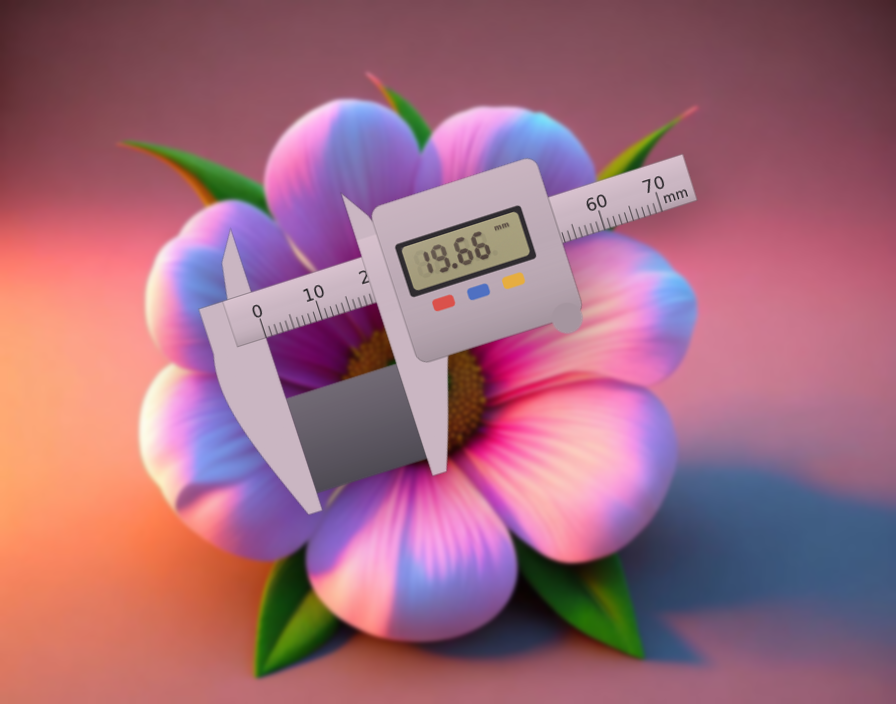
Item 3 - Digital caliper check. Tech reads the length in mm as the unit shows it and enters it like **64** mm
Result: **19.66** mm
